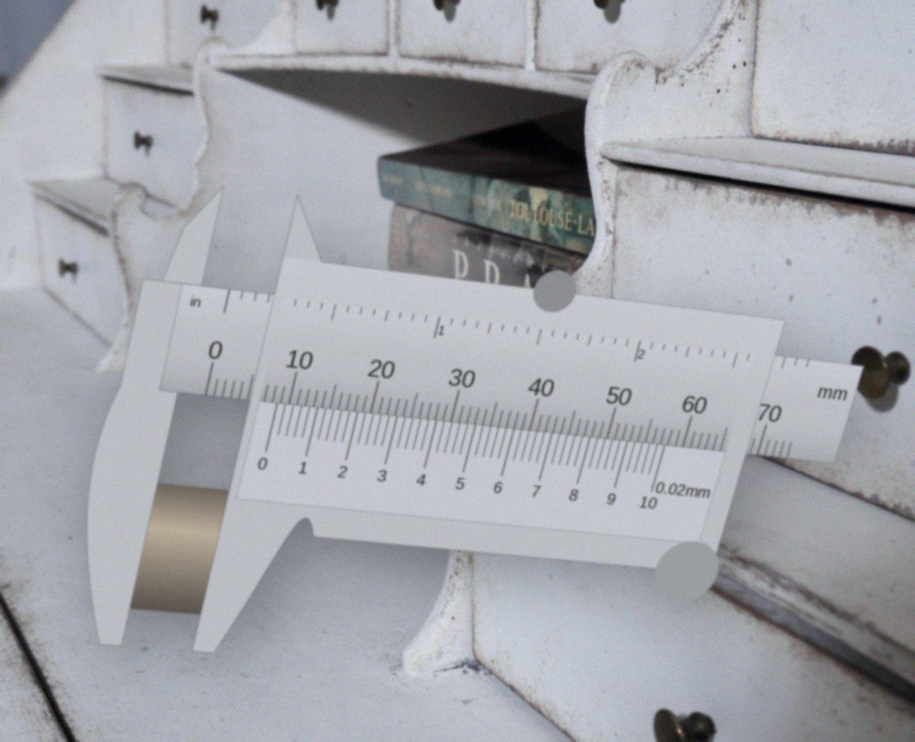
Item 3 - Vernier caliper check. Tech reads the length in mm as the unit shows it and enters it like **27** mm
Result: **8.6** mm
